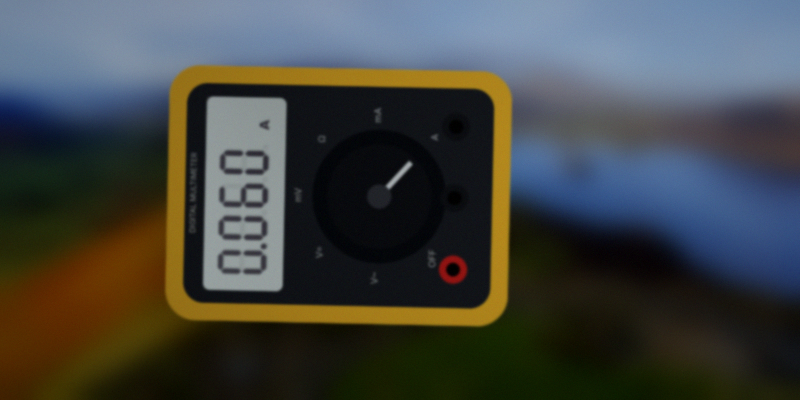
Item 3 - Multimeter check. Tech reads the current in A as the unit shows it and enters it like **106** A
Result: **0.060** A
